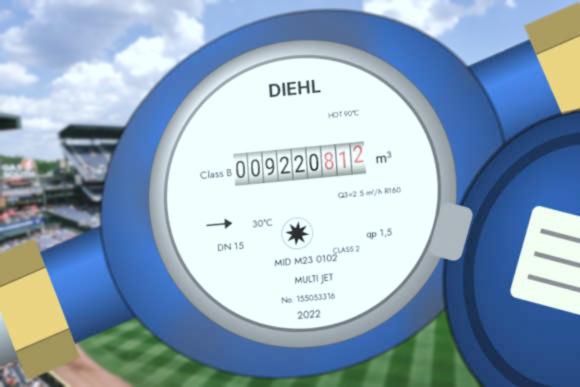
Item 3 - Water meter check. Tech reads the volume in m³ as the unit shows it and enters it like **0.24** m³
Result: **9220.812** m³
